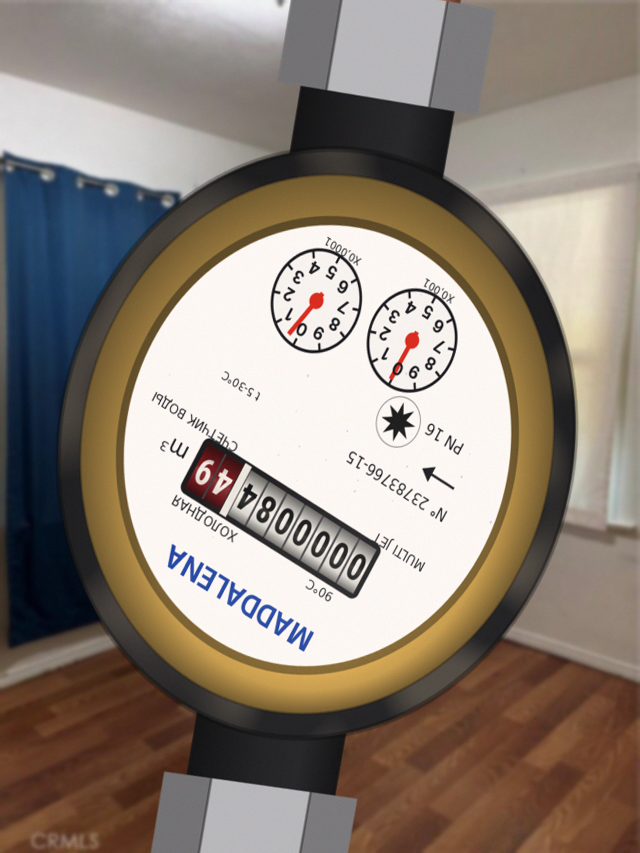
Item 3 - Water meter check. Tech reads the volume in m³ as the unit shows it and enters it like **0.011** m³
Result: **84.4900** m³
